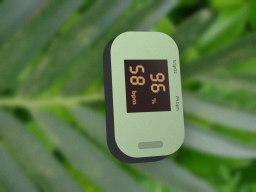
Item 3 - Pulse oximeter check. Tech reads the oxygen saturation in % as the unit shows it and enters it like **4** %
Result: **96** %
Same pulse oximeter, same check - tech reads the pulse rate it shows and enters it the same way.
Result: **58** bpm
